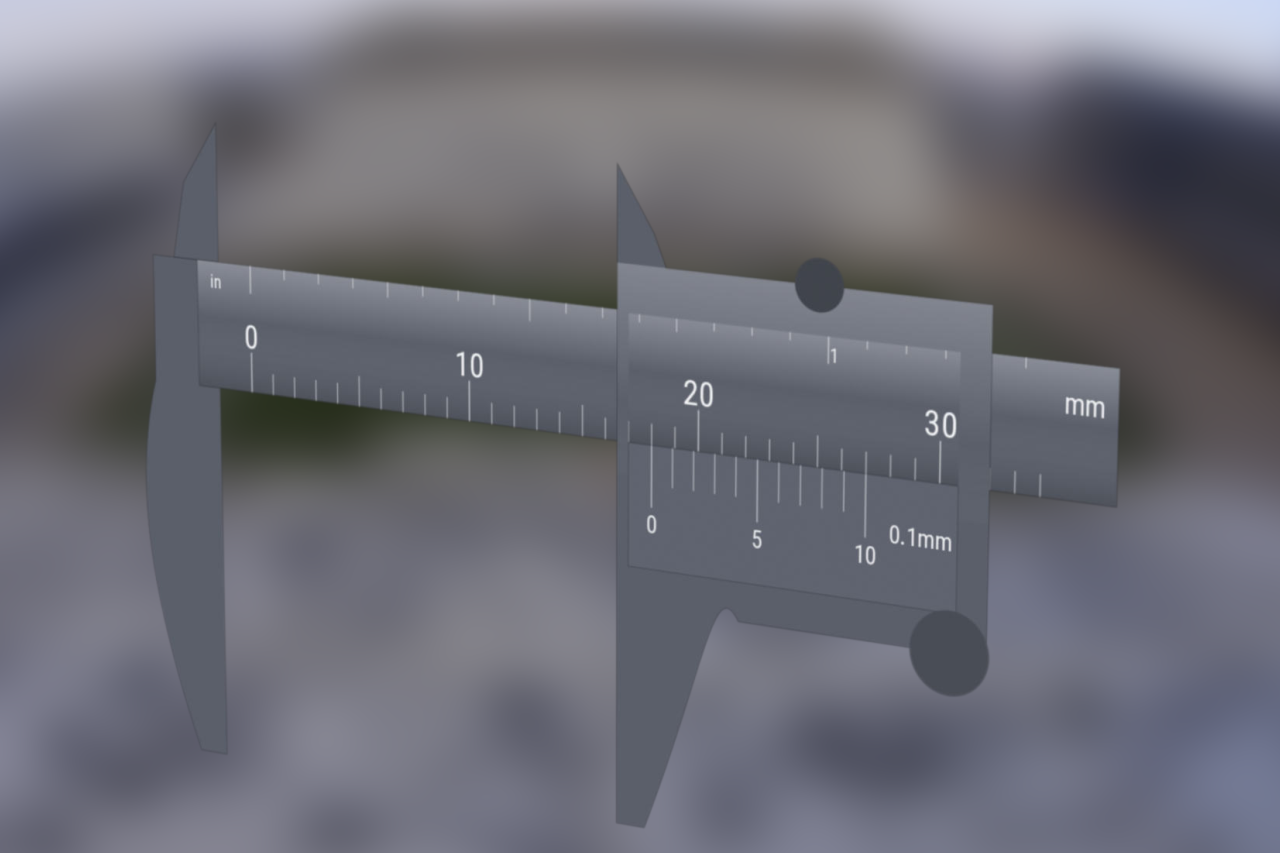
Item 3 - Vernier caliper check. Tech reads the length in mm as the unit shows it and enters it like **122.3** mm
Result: **18.0** mm
